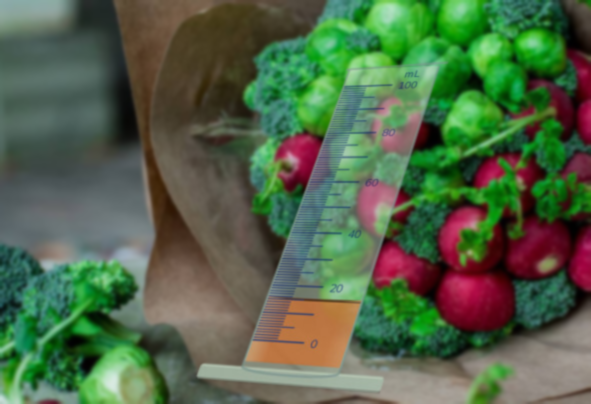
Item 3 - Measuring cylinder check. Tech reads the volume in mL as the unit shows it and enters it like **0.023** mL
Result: **15** mL
